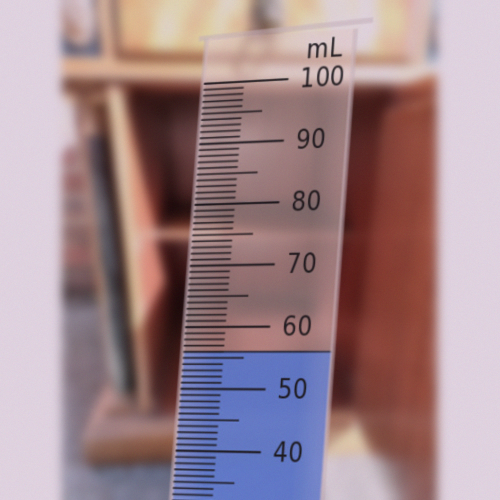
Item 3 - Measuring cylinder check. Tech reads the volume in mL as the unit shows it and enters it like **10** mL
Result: **56** mL
